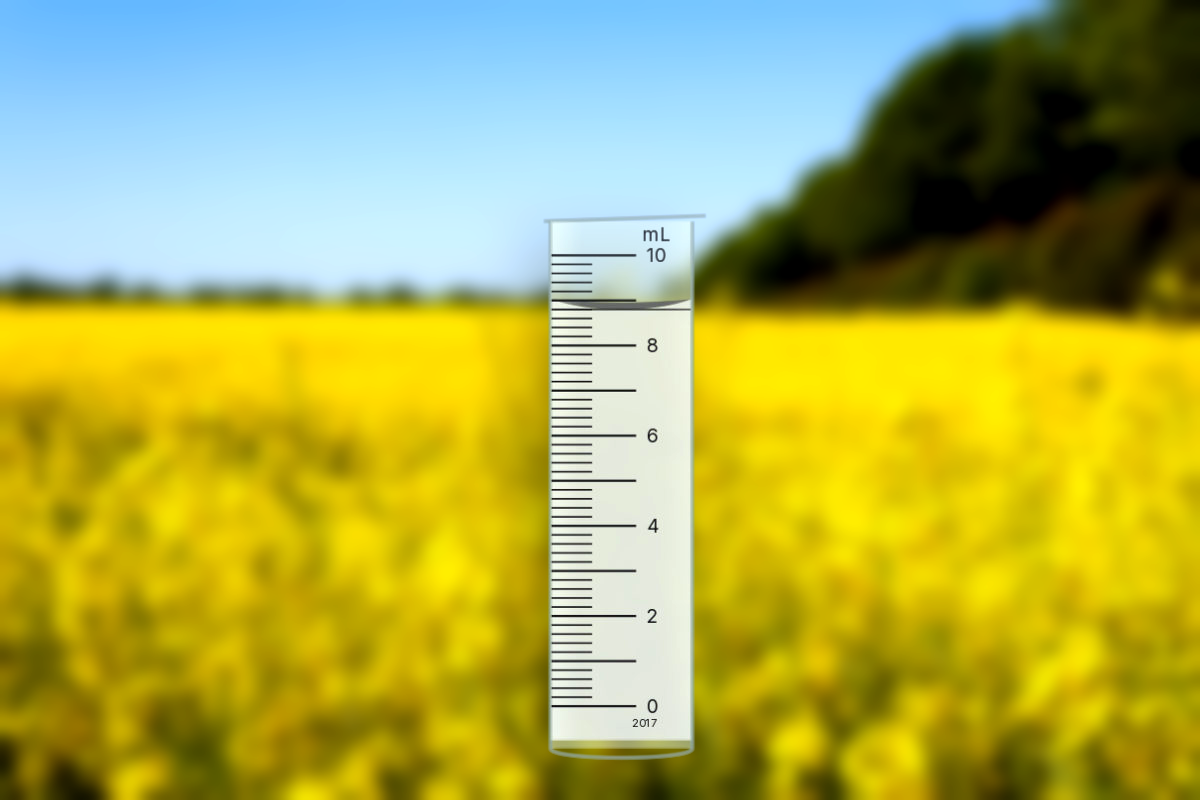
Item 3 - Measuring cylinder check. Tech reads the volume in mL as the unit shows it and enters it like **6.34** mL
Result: **8.8** mL
